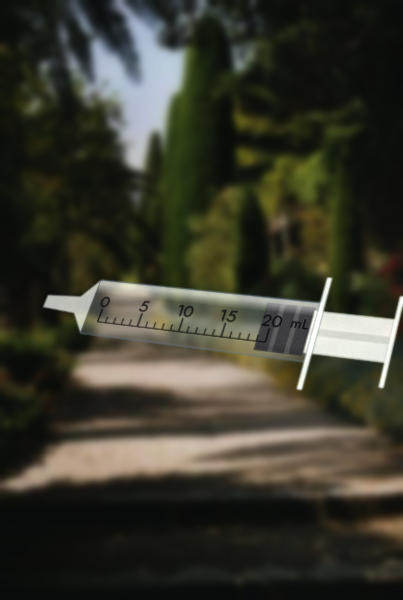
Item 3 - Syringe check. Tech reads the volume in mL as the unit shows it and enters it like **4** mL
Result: **19** mL
